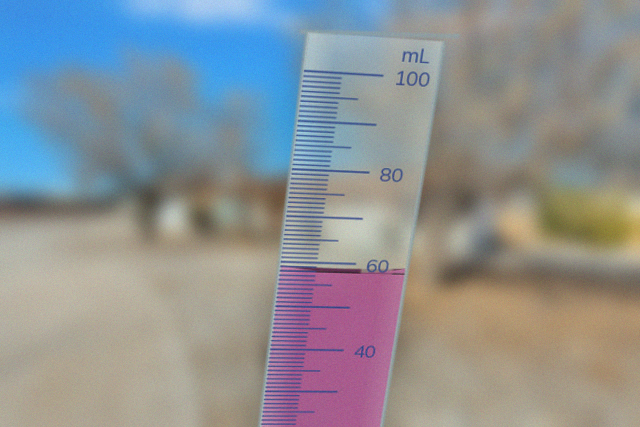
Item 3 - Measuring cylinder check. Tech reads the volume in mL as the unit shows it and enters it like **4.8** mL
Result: **58** mL
